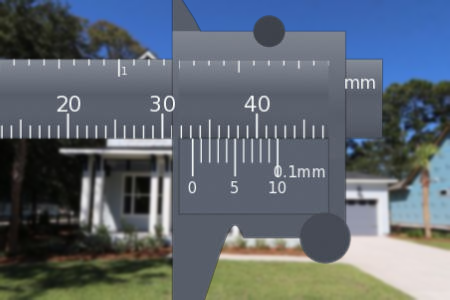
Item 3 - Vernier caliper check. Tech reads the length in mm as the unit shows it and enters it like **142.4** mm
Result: **33.2** mm
